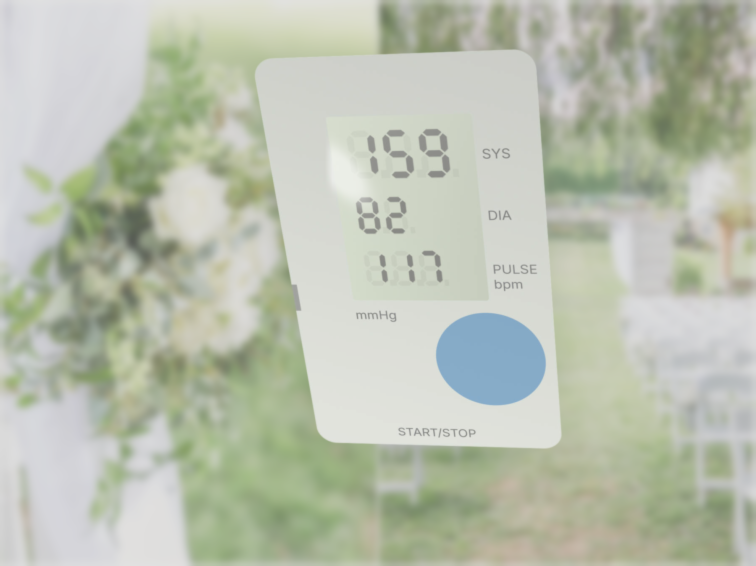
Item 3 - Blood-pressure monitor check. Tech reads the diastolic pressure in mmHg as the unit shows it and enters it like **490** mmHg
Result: **82** mmHg
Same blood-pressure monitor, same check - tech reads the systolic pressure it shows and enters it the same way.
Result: **159** mmHg
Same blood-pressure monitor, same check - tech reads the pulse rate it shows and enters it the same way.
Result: **117** bpm
